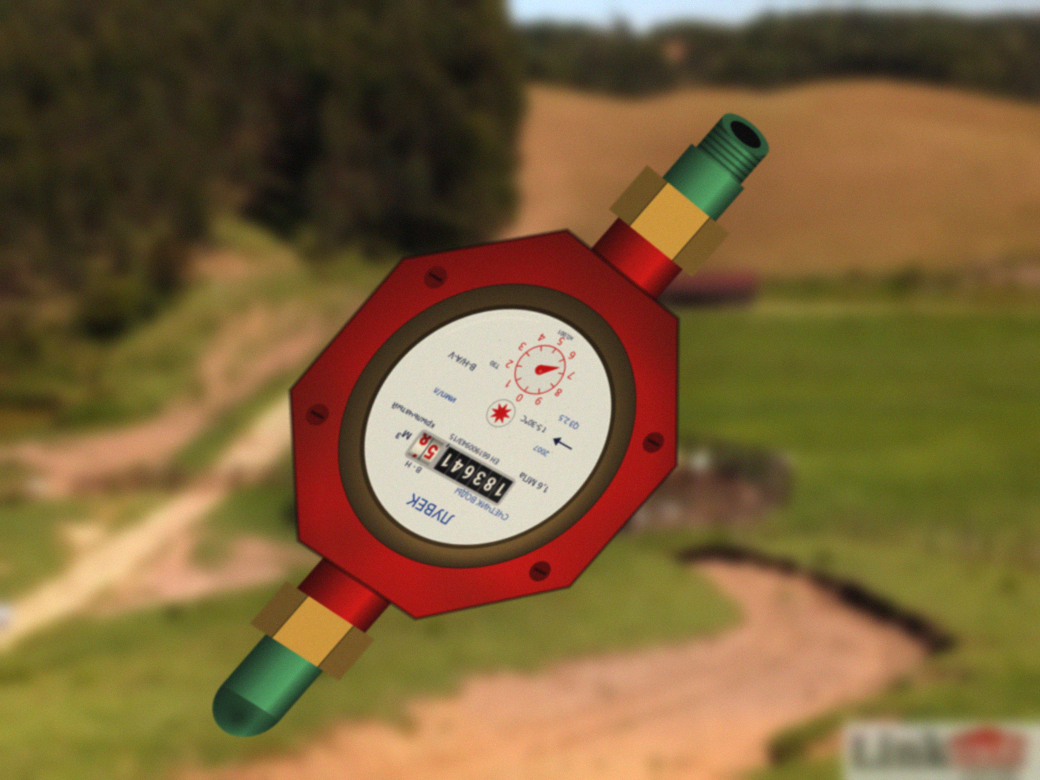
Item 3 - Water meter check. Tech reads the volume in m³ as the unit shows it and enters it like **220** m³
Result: **183641.576** m³
